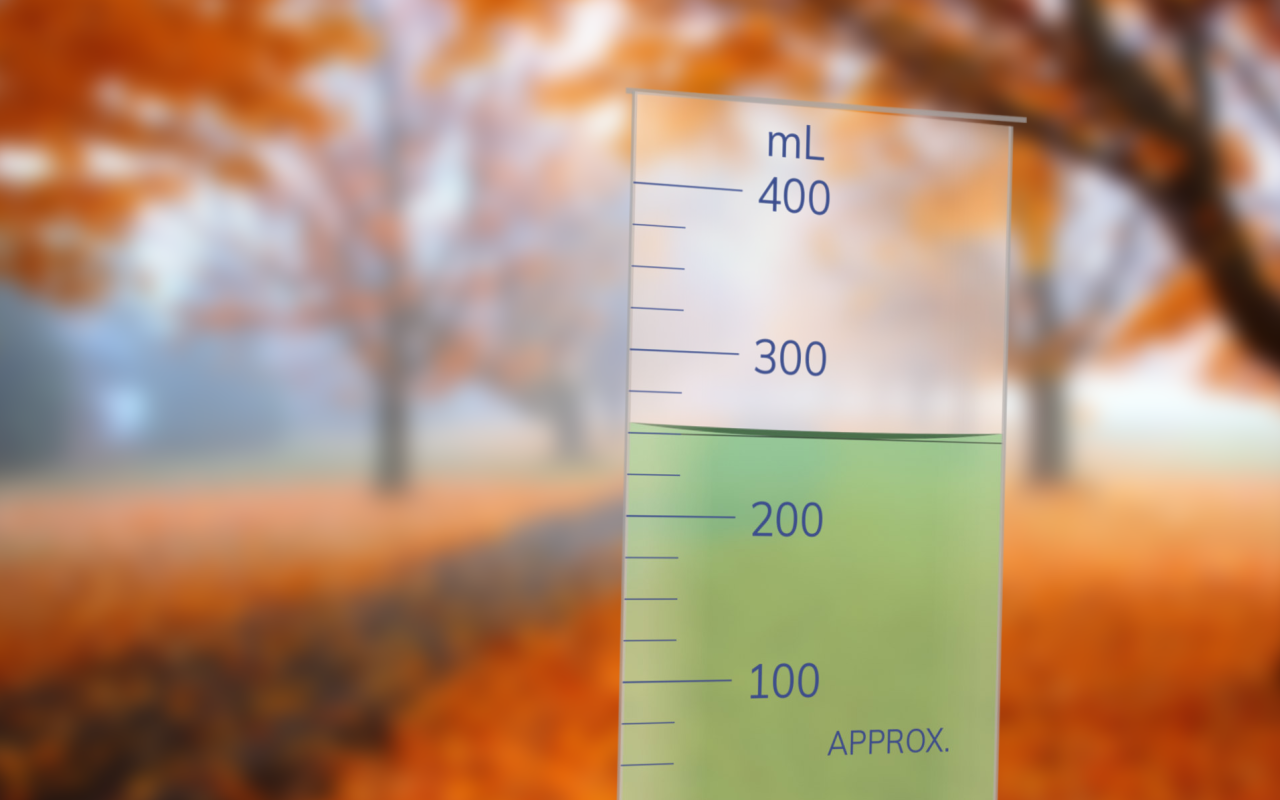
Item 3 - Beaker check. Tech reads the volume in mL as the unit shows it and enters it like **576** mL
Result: **250** mL
